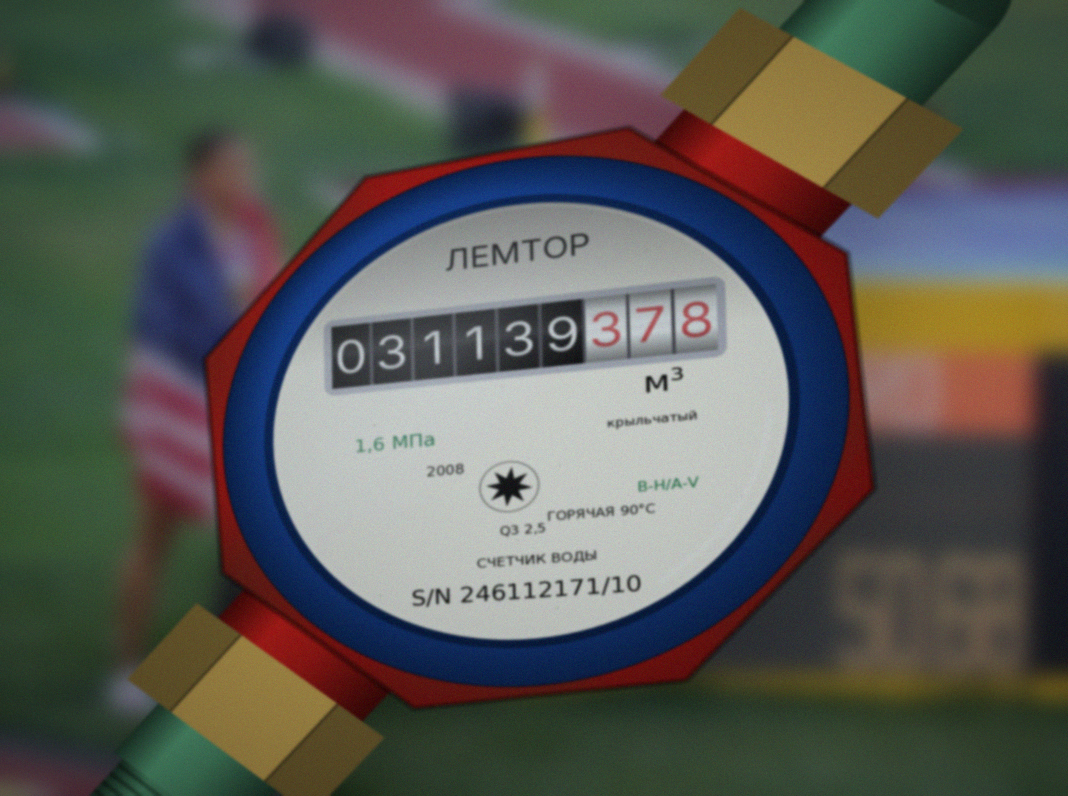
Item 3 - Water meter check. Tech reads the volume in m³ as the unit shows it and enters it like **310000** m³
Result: **31139.378** m³
